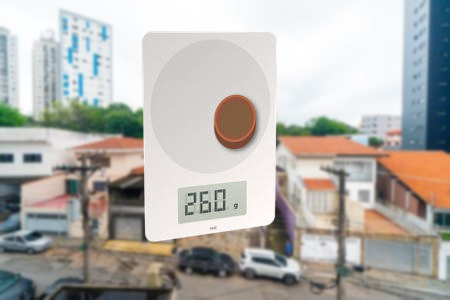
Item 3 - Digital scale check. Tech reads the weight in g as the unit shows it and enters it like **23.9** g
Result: **260** g
